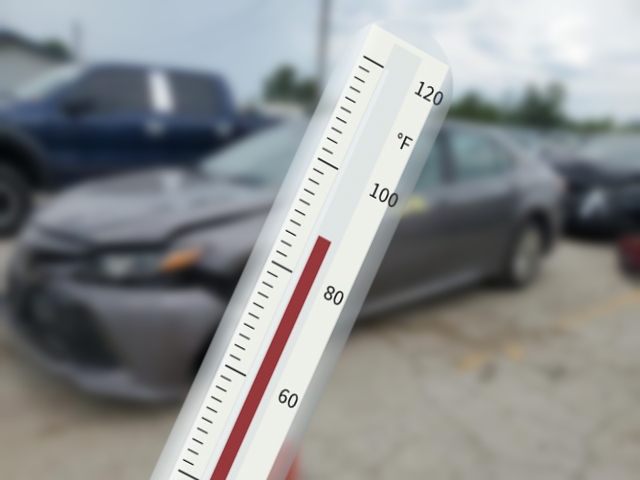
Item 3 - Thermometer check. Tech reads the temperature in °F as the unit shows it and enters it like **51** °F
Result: **88** °F
